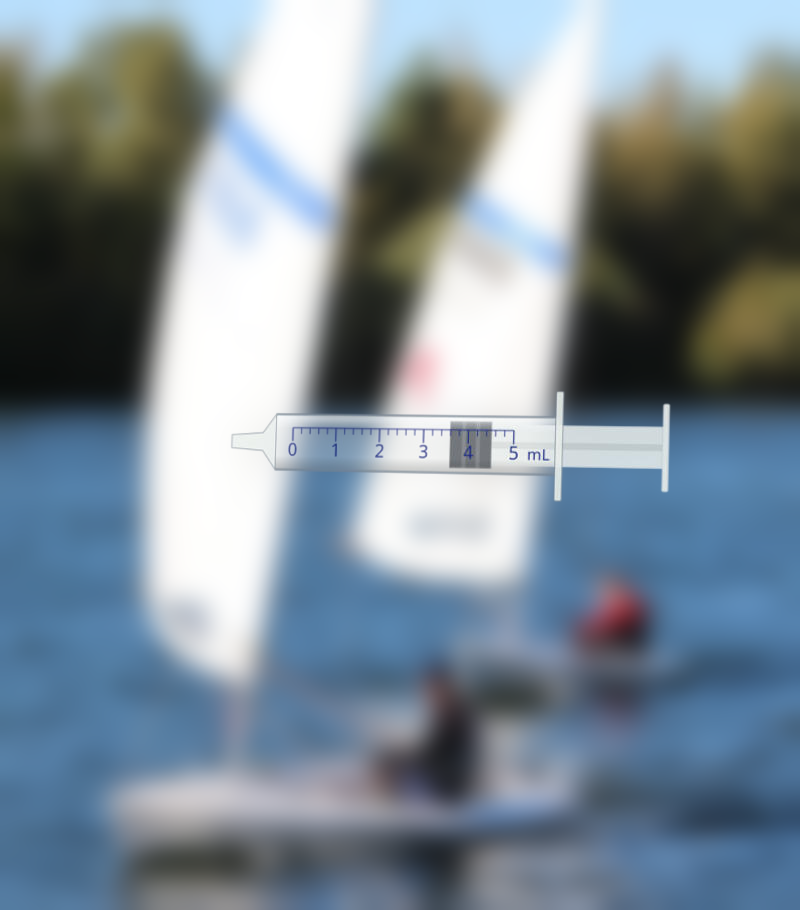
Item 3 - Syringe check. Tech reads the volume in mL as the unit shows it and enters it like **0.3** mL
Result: **3.6** mL
